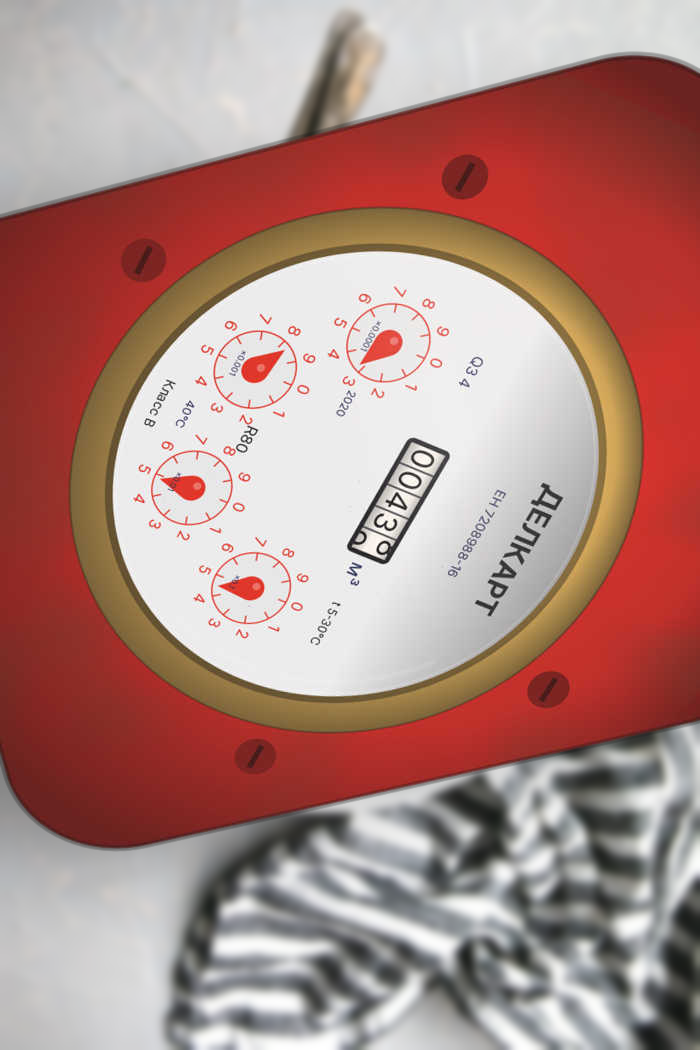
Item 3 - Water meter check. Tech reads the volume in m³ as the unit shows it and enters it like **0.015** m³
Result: **438.4483** m³
